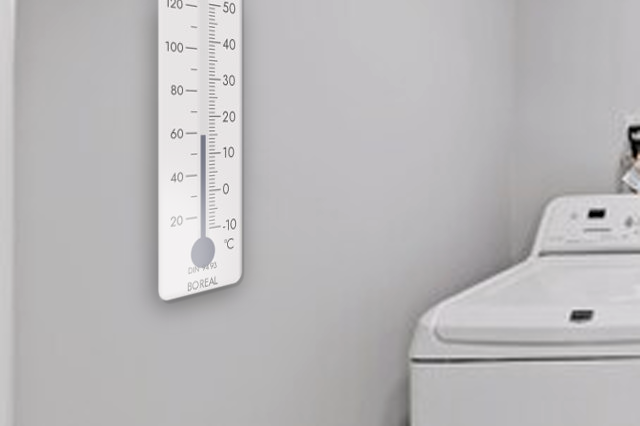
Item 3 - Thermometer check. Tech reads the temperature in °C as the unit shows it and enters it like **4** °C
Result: **15** °C
